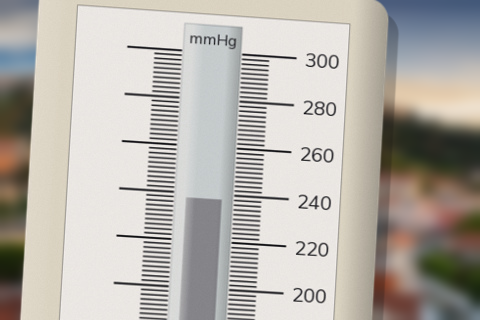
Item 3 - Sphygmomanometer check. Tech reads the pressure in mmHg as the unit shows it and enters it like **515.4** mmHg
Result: **238** mmHg
